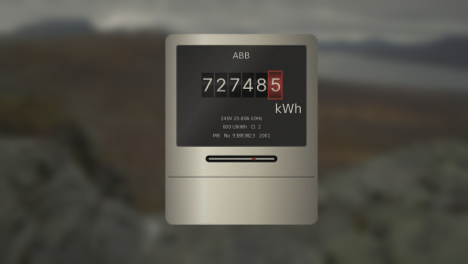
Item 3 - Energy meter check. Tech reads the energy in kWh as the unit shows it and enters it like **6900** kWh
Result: **72748.5** kWh
